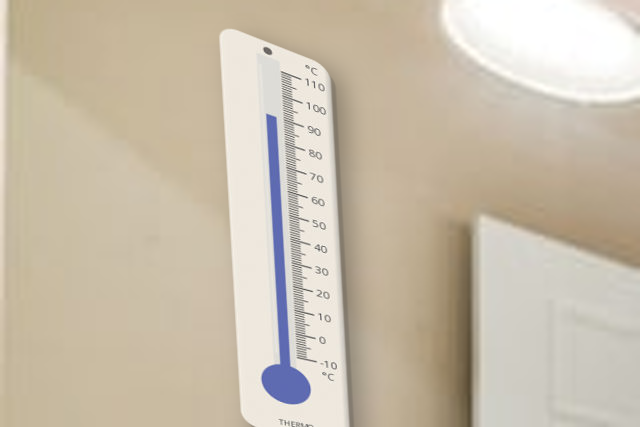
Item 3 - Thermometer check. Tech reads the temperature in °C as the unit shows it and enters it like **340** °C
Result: **90** °C
